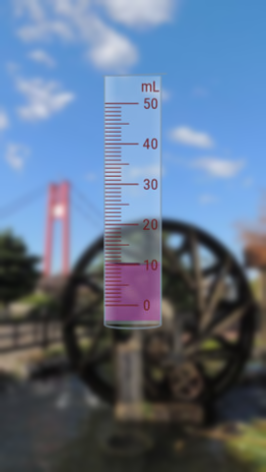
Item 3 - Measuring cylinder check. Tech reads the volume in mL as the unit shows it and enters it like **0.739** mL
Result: **10** mL
